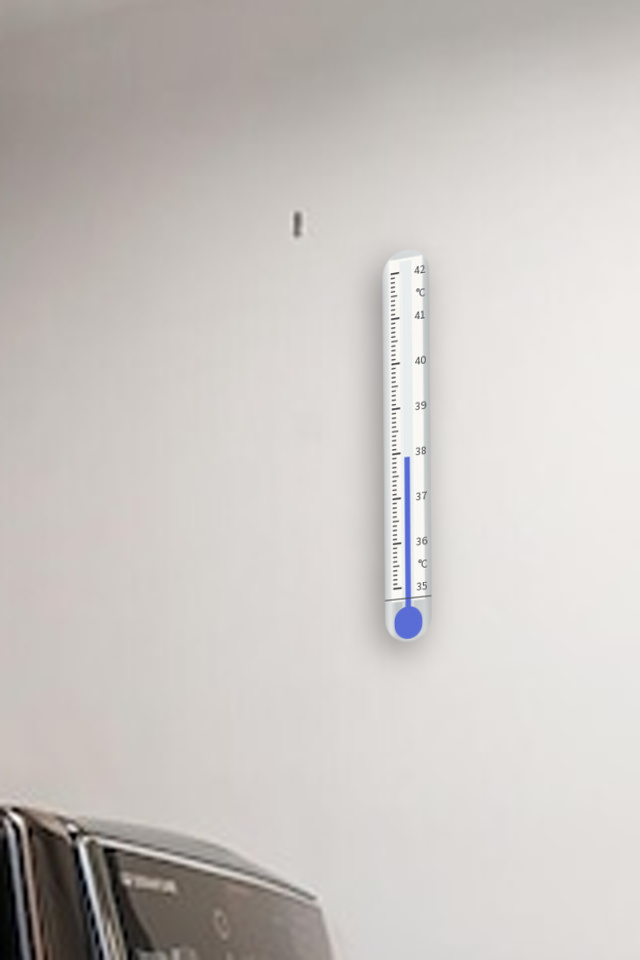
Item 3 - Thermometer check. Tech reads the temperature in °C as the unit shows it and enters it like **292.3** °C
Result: **37.9** °C
